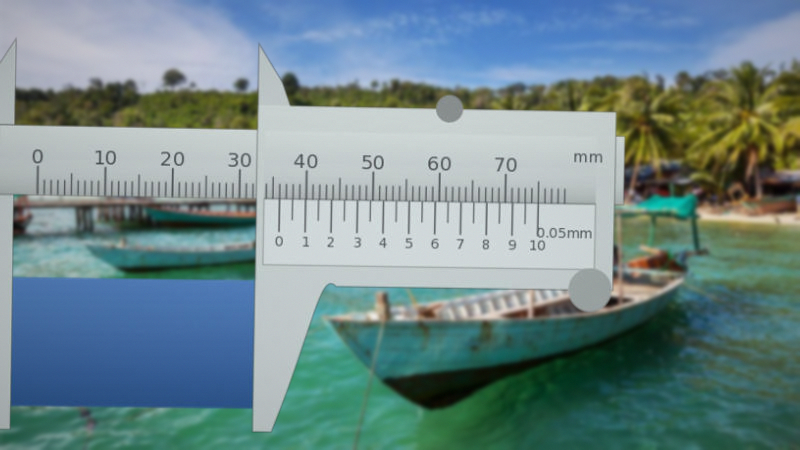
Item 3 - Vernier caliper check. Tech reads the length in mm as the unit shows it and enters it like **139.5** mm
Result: **36.0** mm
